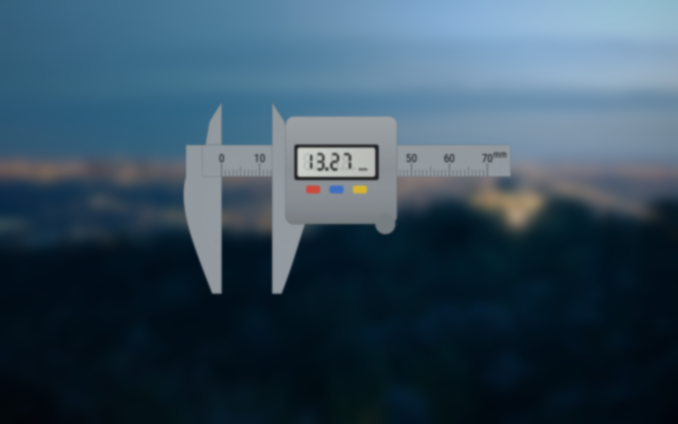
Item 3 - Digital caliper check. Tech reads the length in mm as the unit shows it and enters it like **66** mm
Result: **13.27** mm
